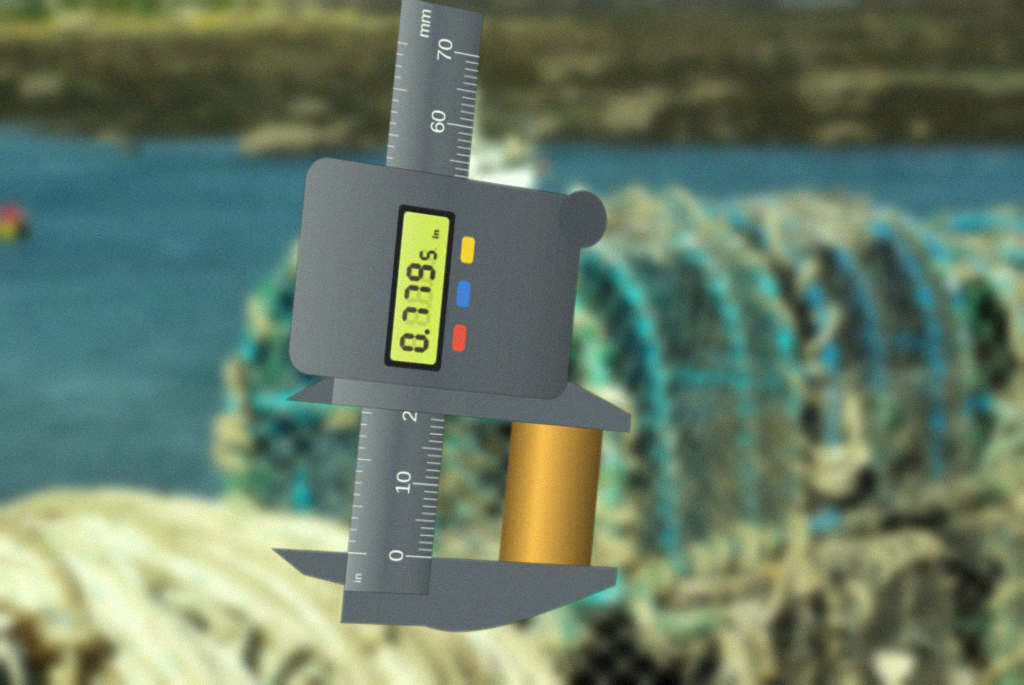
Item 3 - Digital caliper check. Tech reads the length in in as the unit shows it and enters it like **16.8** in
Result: **0.7795** in
